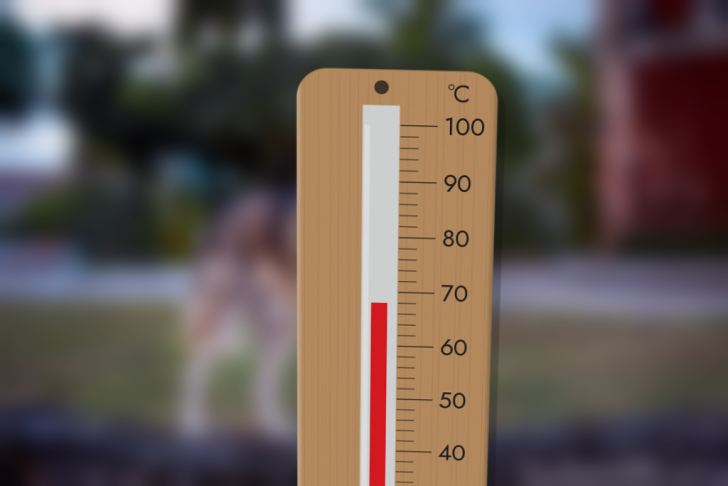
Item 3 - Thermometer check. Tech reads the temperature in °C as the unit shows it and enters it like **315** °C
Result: **68** °C
